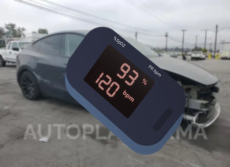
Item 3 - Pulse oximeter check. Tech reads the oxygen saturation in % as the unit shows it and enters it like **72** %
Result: **93** %
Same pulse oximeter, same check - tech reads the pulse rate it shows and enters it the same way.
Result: **120** bpm
